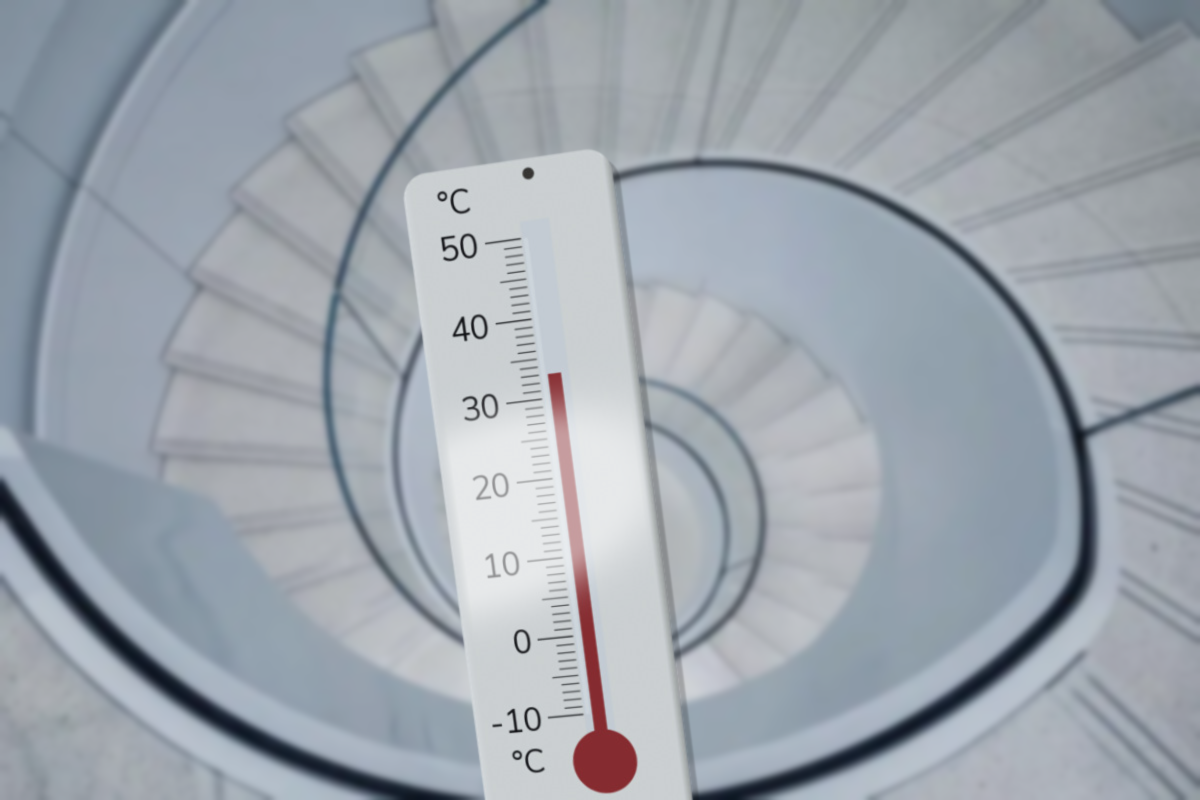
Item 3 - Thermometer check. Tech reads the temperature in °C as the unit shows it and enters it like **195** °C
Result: **33** °C
